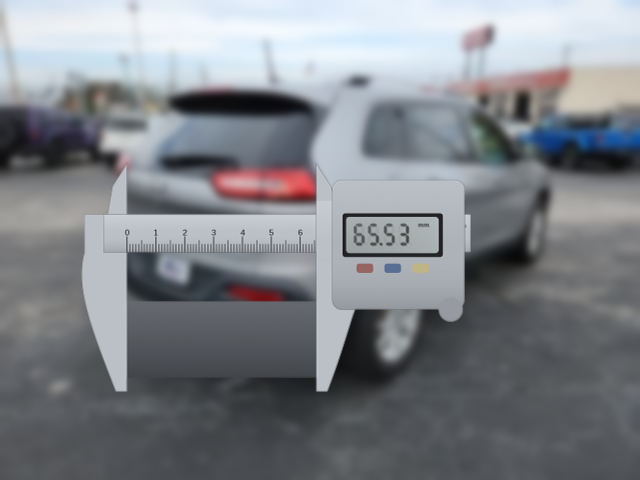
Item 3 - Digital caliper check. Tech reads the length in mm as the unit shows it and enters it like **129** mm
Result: **65.53** mm
